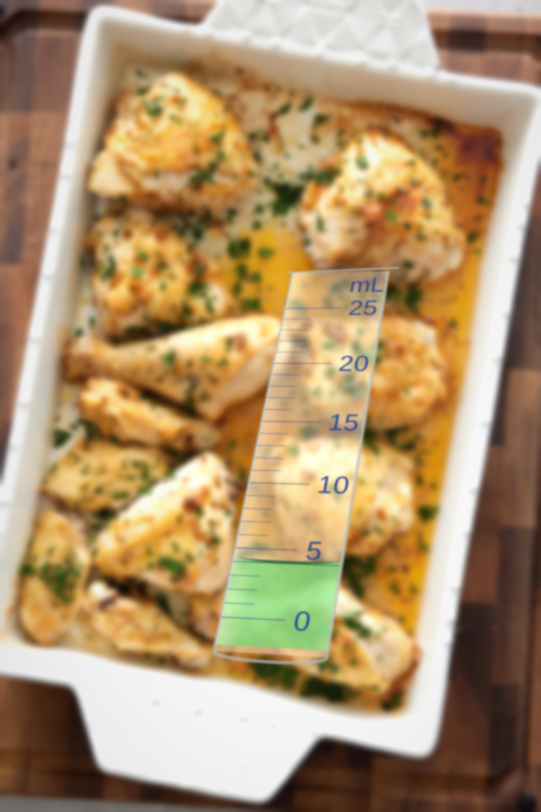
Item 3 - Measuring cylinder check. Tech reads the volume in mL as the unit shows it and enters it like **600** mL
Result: **4** mL
